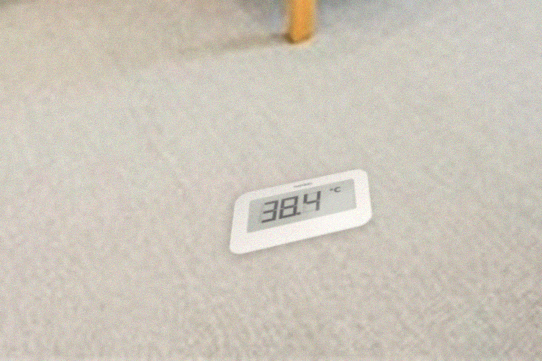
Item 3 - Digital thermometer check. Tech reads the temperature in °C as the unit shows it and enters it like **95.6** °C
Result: **38.4** °C
